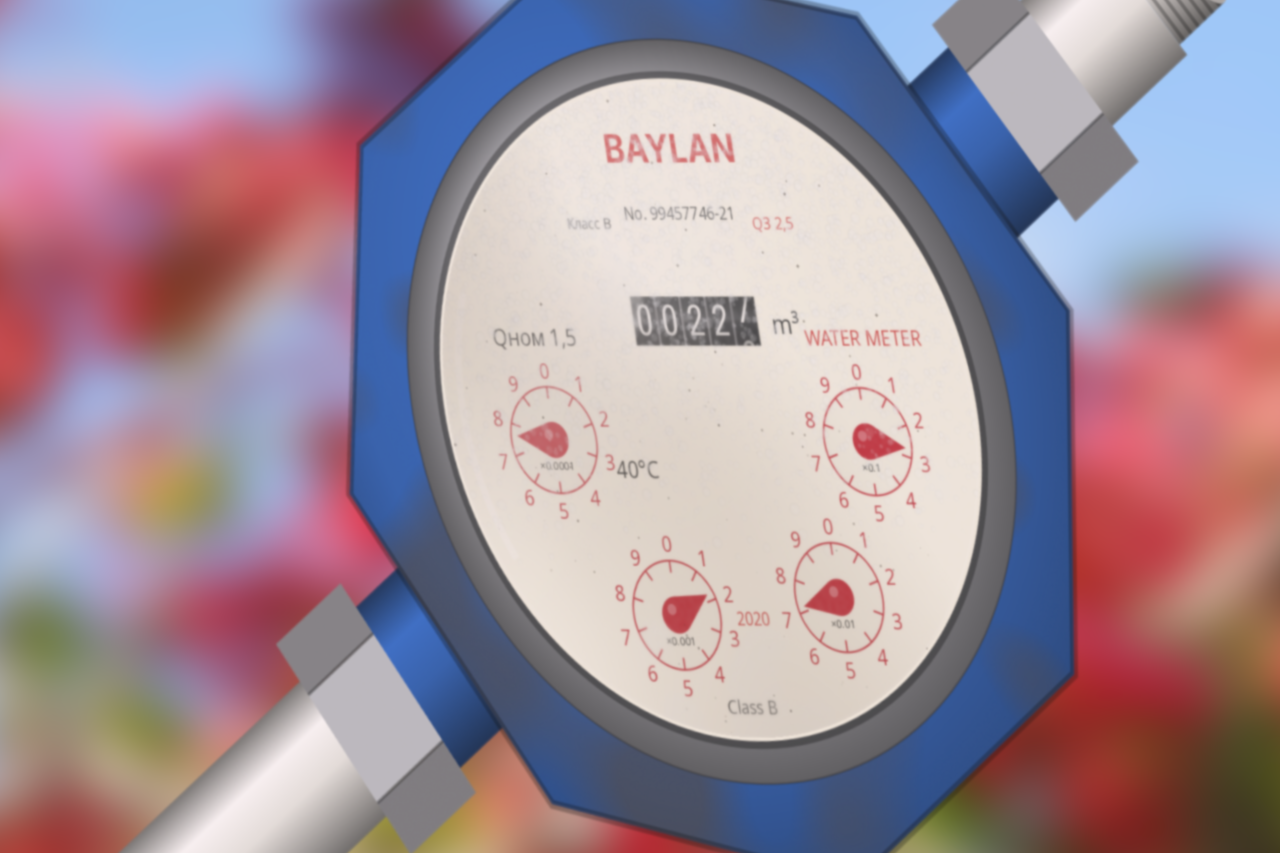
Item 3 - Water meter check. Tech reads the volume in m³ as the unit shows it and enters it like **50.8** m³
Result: **227.2717** m³
